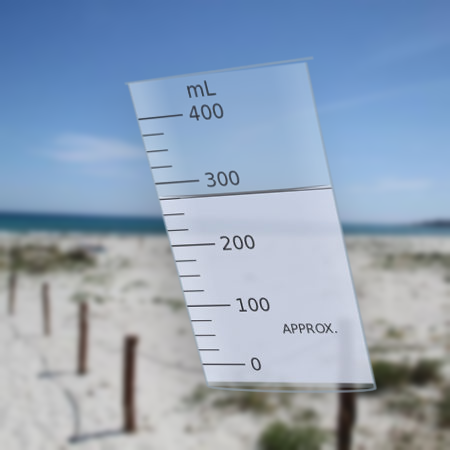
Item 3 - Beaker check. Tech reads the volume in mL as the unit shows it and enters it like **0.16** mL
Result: **275** mL
